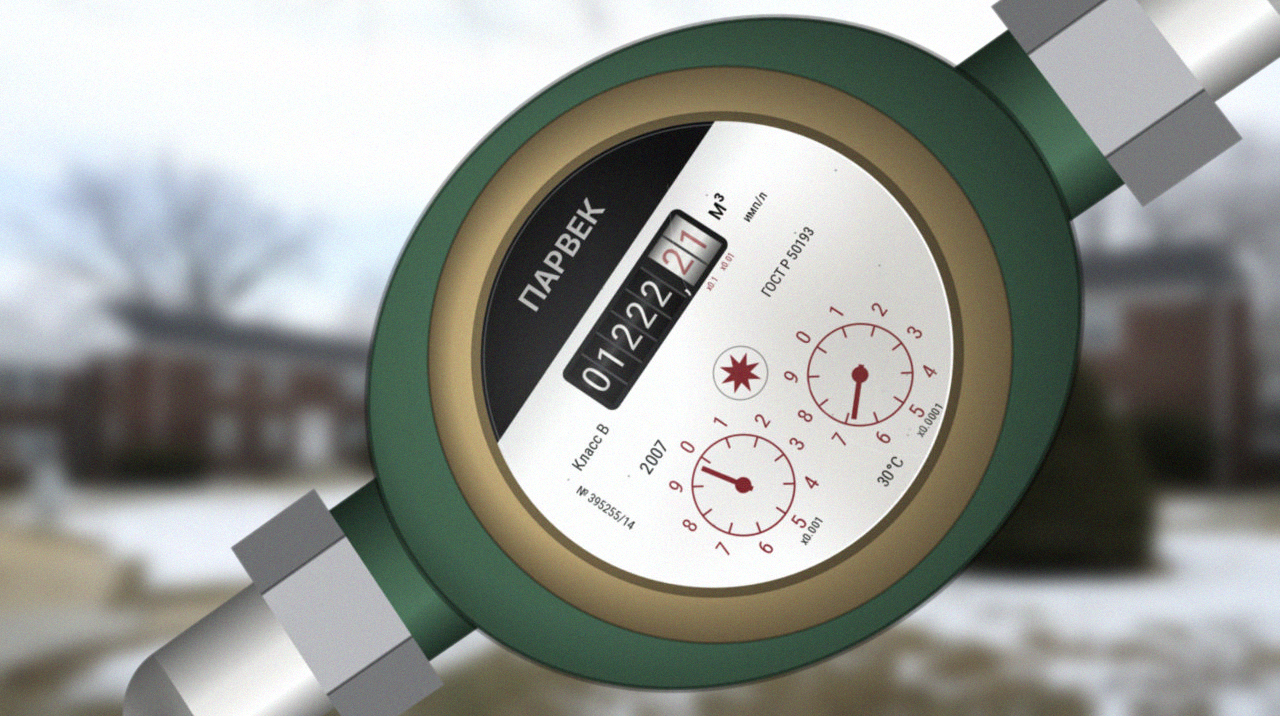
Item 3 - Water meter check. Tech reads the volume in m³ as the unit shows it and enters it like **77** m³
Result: **1222.2096** m³
